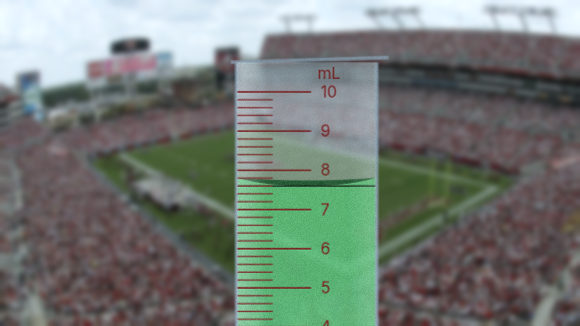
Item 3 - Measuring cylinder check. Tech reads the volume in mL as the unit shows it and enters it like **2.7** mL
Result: **7.6** mL
